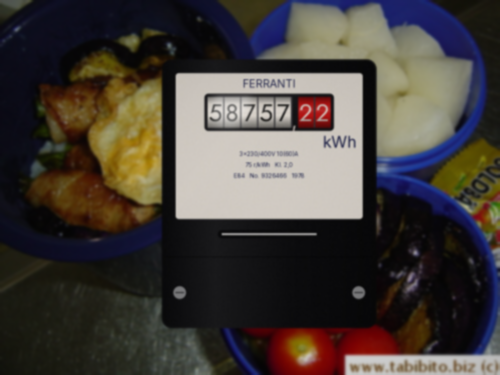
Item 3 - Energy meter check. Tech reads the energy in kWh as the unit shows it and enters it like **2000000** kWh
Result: **58757.22** kWh
